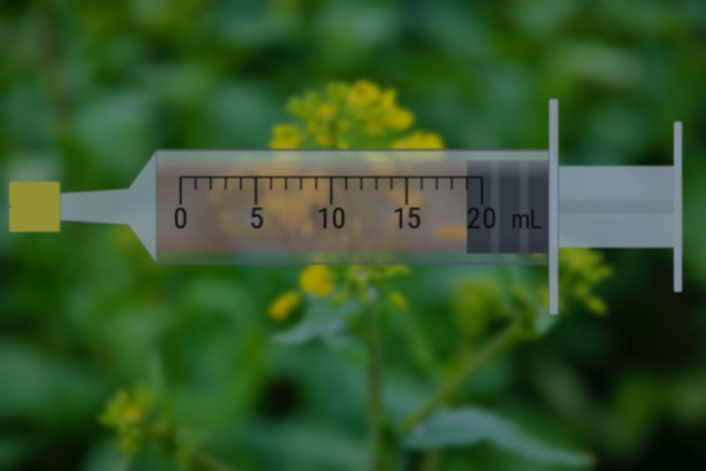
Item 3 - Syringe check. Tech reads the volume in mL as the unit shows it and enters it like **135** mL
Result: **19** mL
